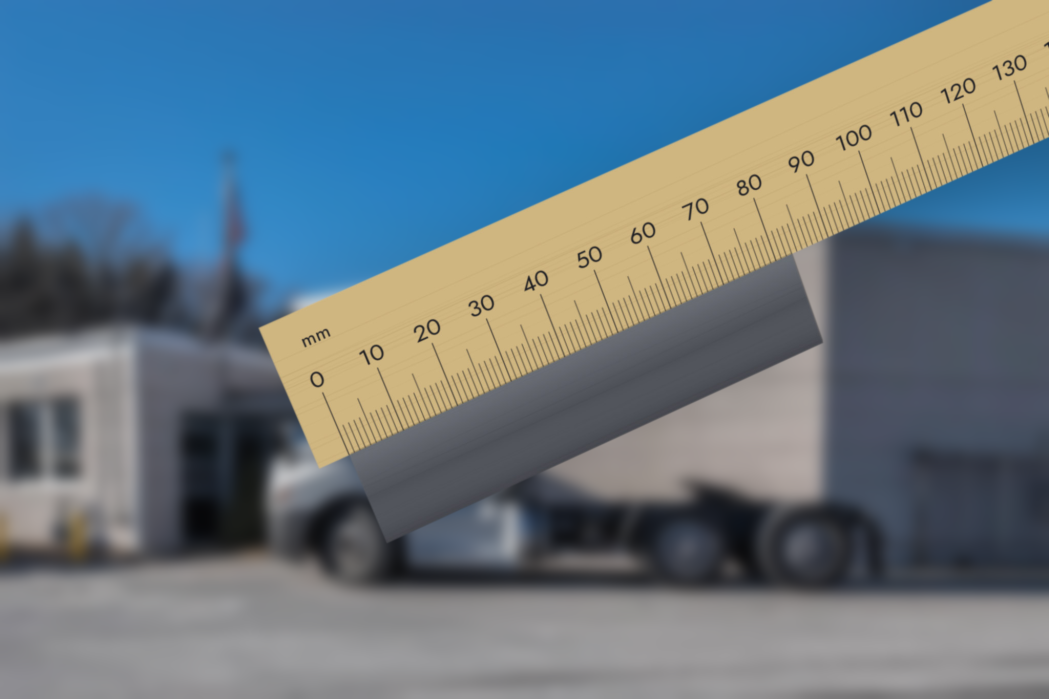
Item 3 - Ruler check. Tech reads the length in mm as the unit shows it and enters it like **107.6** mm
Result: **83** mm
